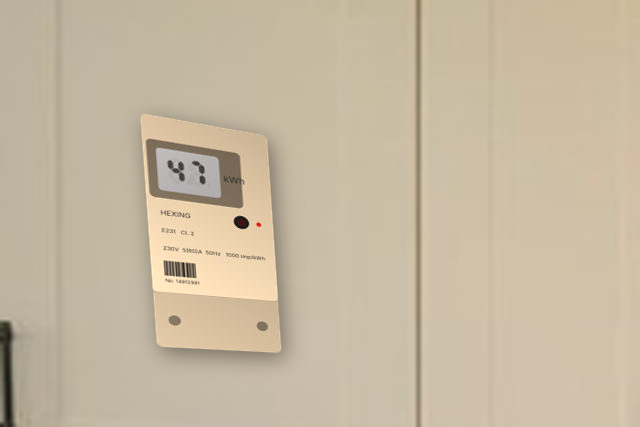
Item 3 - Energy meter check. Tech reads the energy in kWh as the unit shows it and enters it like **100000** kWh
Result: **47** kWh
